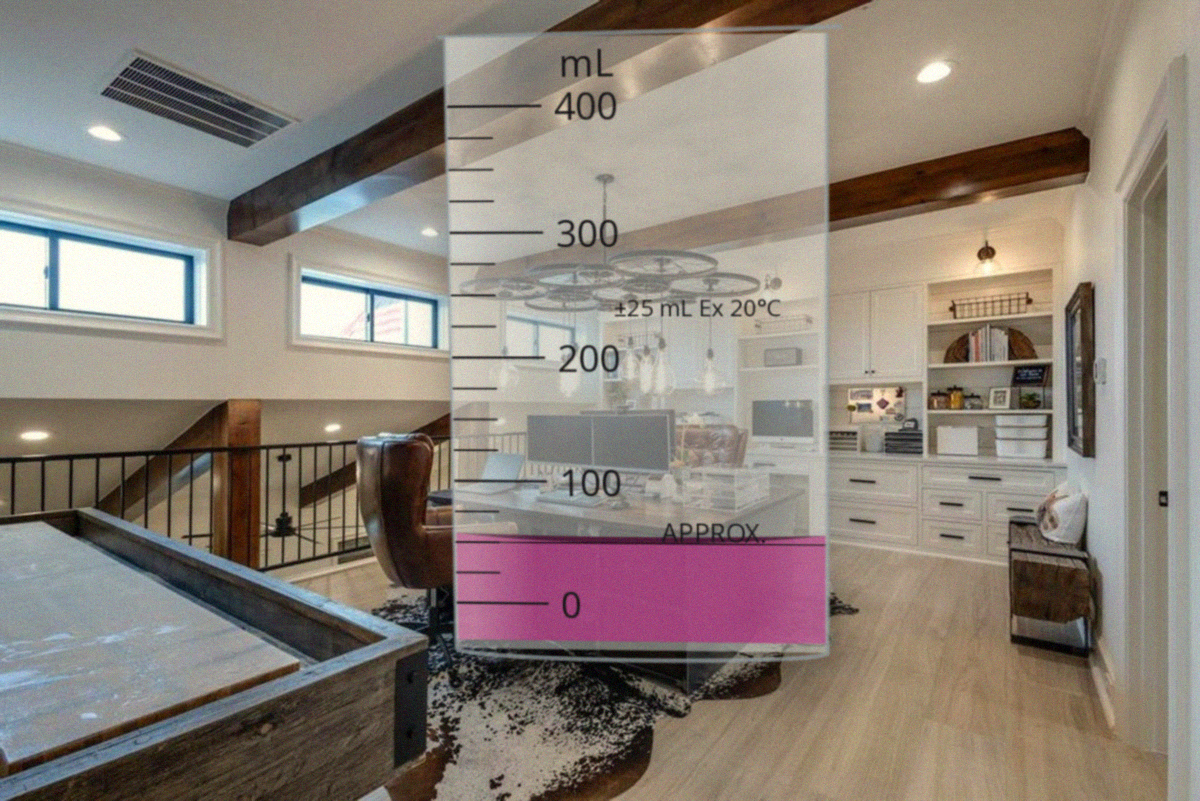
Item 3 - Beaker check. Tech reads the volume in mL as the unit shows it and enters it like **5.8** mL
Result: **50** mL
